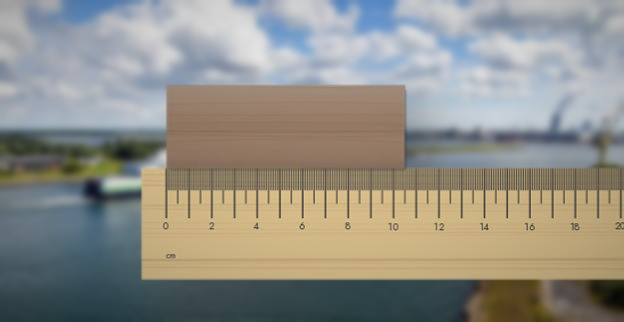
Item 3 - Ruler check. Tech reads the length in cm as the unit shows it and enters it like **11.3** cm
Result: **10.5** cm
